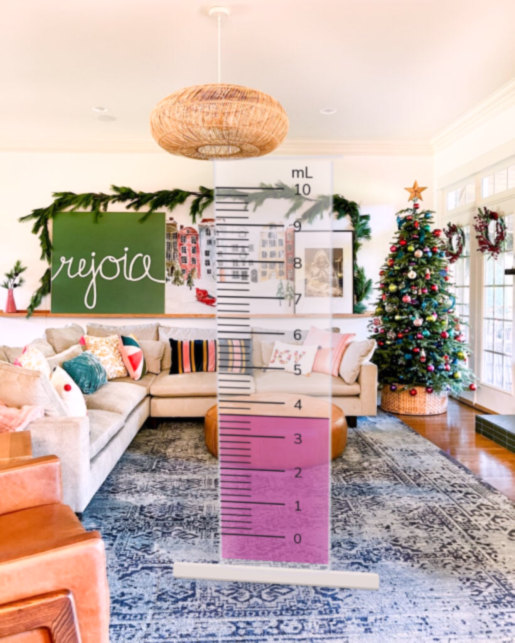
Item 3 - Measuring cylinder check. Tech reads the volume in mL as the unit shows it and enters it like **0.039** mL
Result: **3.6** mL
